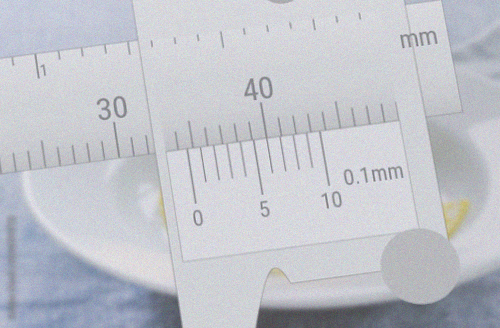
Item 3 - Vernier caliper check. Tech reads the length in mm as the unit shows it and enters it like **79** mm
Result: **34.6** mm
